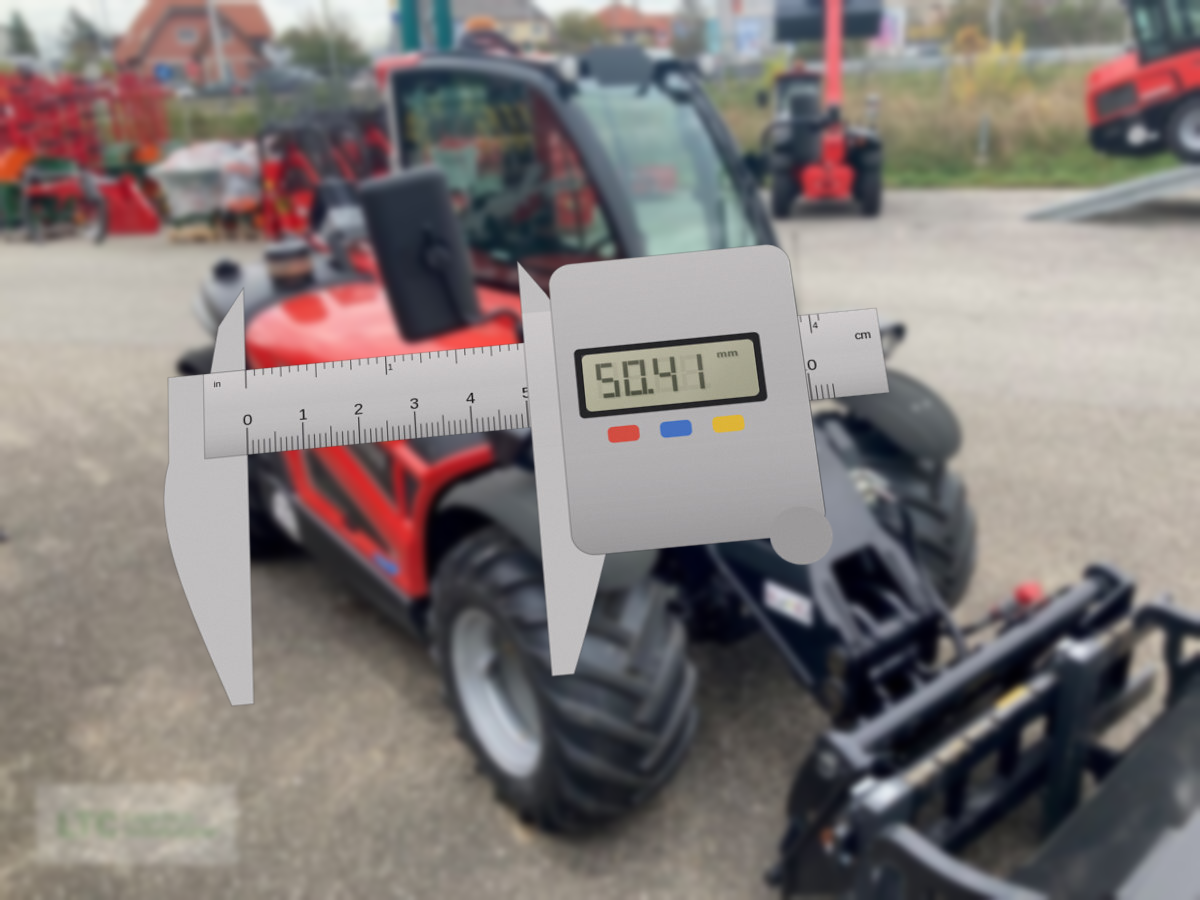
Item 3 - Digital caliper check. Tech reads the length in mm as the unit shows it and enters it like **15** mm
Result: **50.41** mm
